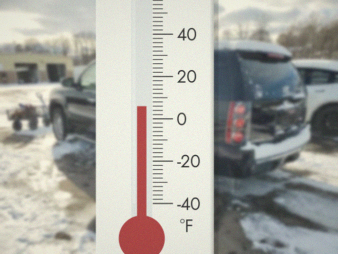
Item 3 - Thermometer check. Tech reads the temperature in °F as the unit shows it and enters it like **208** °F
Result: **6** °F
